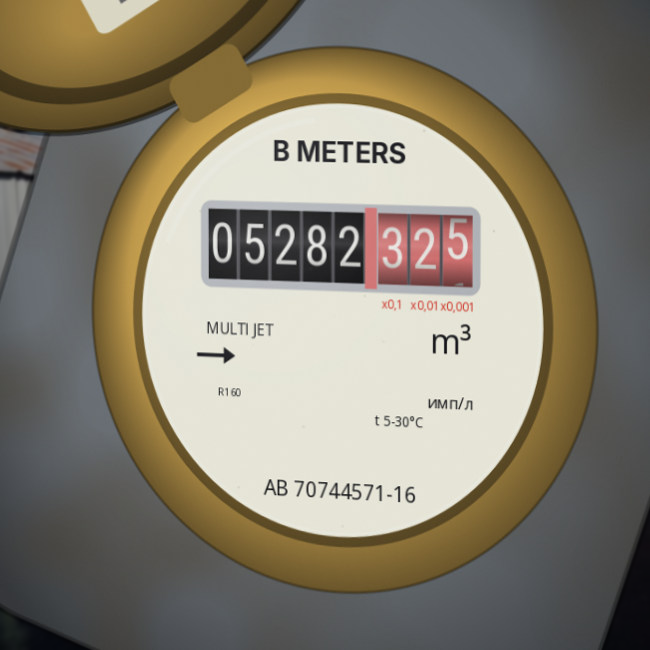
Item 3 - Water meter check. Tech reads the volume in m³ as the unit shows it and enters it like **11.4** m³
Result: **5282.325** m³
